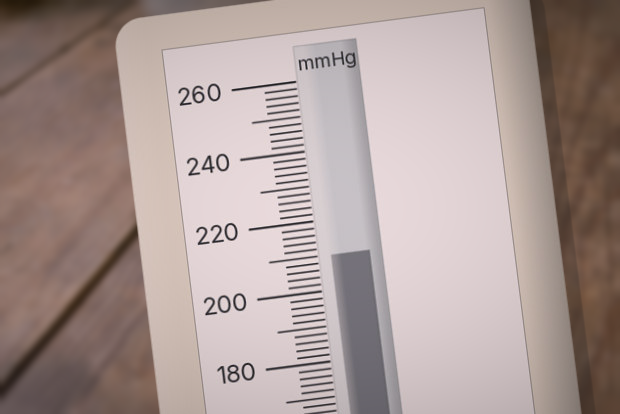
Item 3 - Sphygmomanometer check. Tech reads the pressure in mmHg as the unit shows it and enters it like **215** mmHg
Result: **210** mmHg
